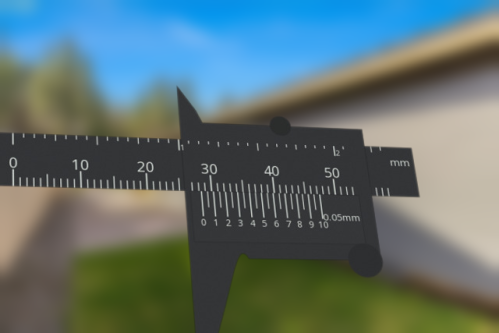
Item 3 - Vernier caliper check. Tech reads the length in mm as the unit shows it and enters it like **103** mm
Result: **28.4** mm
